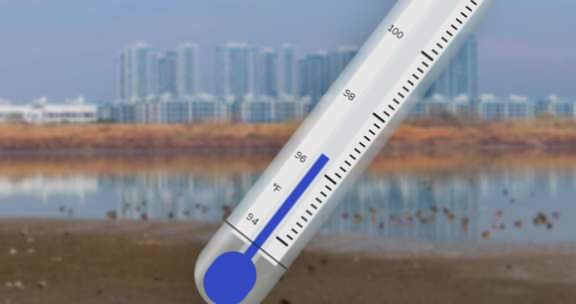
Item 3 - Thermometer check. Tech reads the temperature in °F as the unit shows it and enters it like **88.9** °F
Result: **96.4** °F
